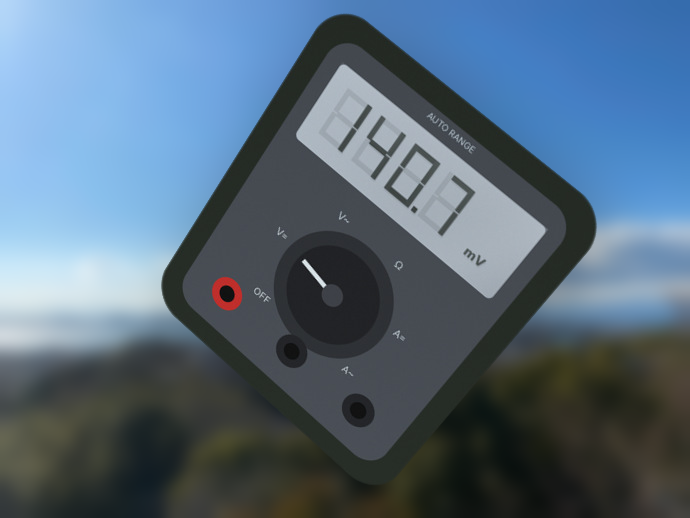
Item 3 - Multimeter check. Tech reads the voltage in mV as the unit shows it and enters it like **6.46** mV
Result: **140.7** mV
